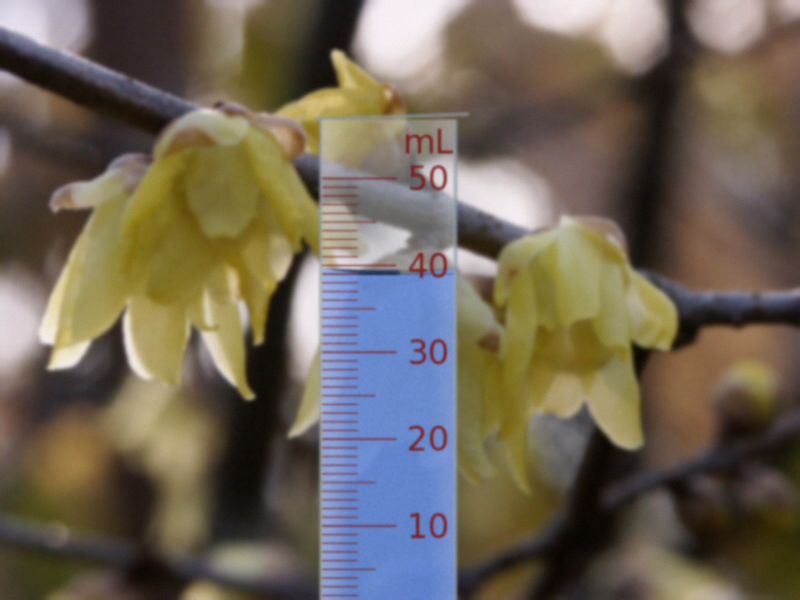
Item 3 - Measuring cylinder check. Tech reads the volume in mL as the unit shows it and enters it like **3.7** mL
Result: **39** mL
